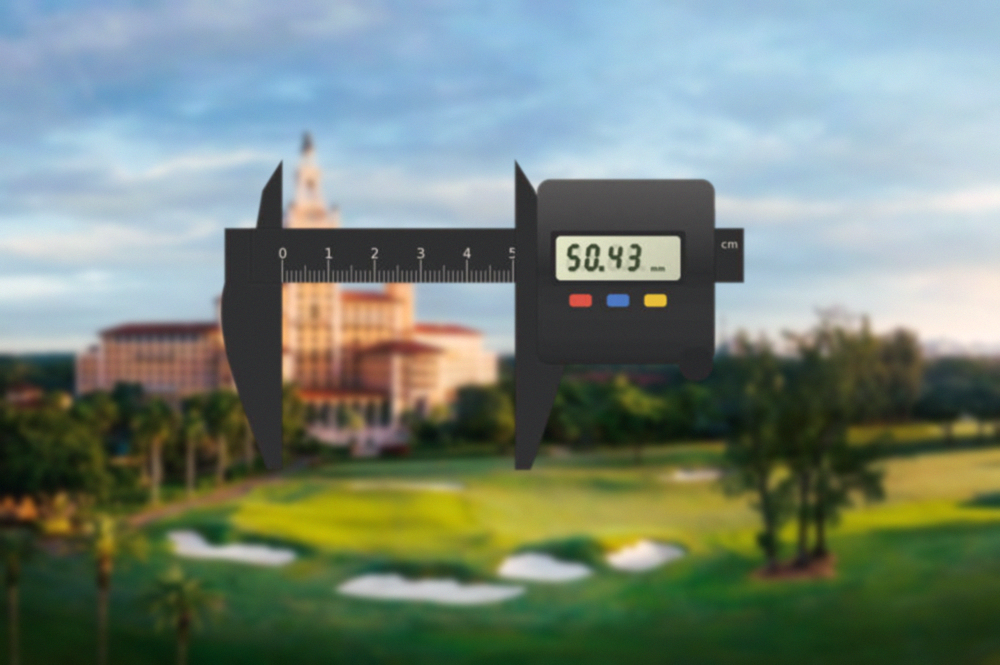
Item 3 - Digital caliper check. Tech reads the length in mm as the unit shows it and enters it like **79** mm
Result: **50.43** mm
